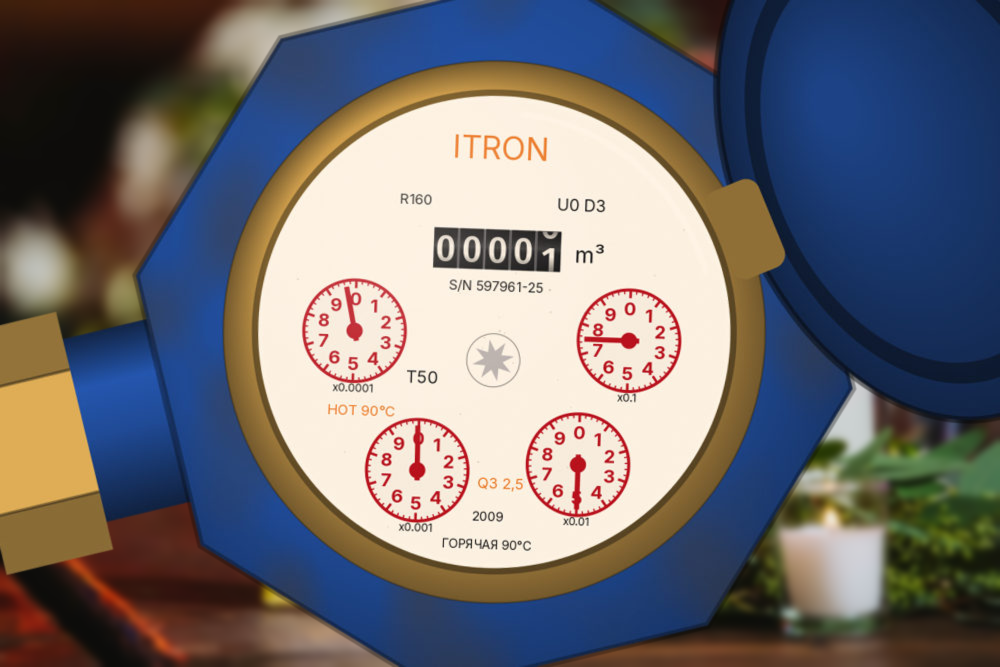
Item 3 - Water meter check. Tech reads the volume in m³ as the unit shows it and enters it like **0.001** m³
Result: **0.7499** m³
